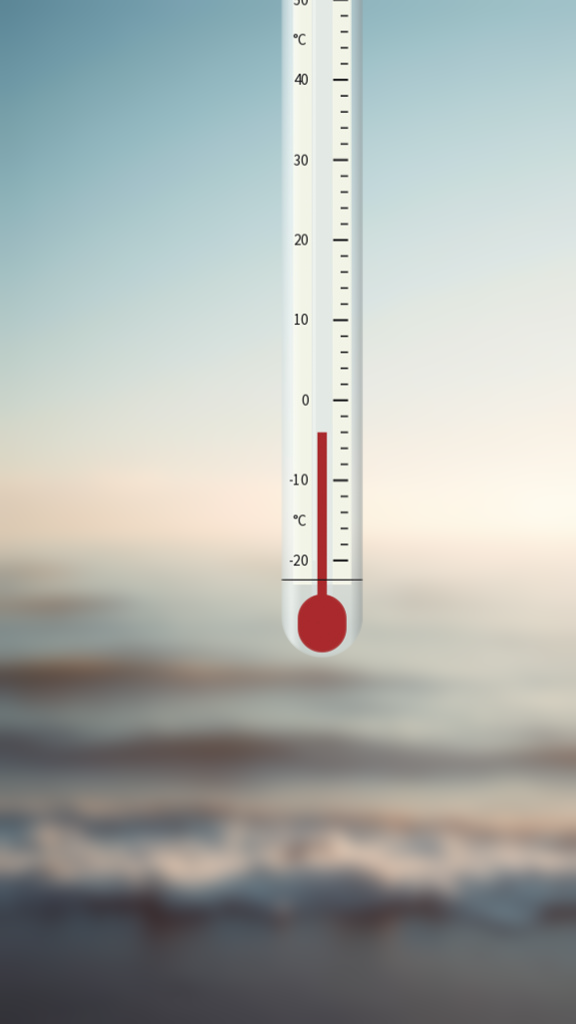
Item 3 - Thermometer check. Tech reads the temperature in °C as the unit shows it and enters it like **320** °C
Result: **-4** °C
